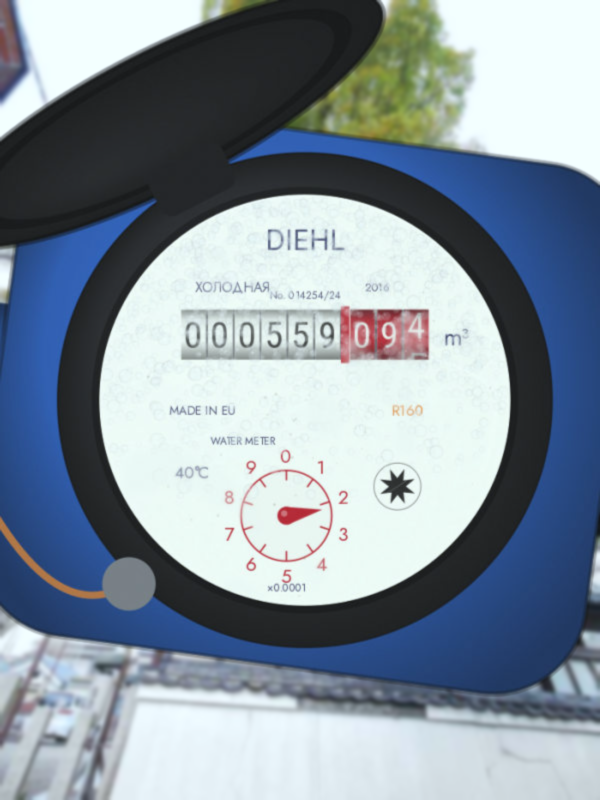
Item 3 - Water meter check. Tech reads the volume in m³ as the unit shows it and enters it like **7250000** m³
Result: **559.0942** m³
